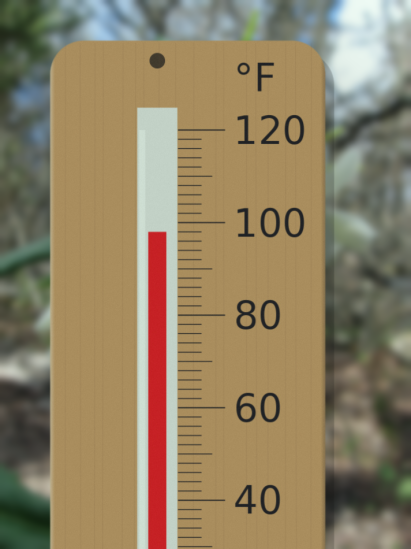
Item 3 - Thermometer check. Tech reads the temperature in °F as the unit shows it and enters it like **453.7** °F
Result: **98** °F
